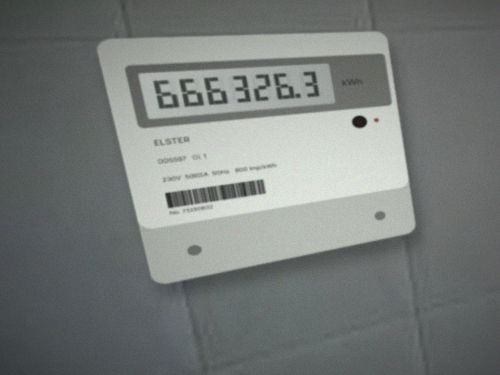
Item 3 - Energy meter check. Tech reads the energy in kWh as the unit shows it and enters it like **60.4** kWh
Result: **666326.3** kWh
